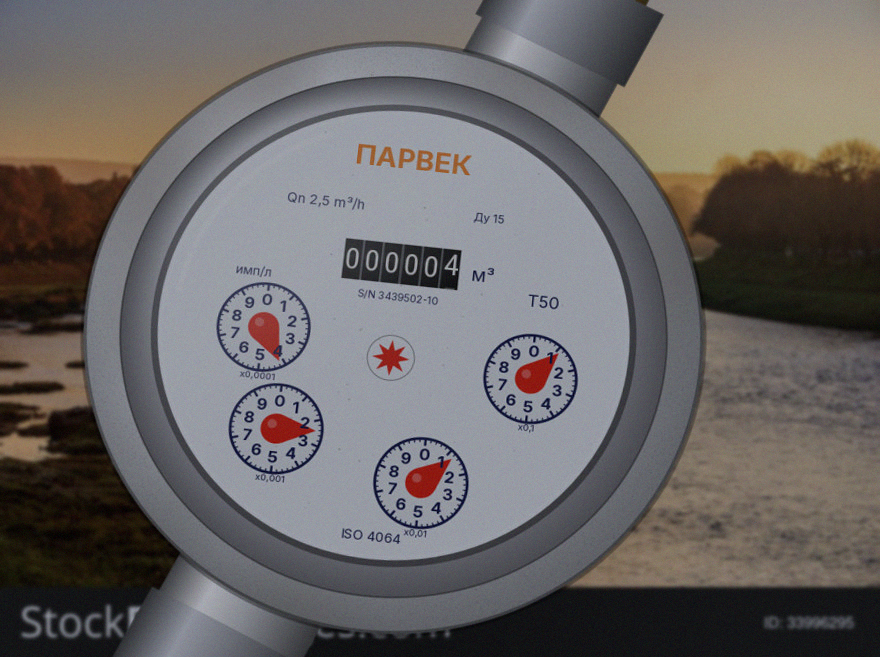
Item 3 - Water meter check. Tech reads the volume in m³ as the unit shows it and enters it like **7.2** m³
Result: **4.1124** m³
